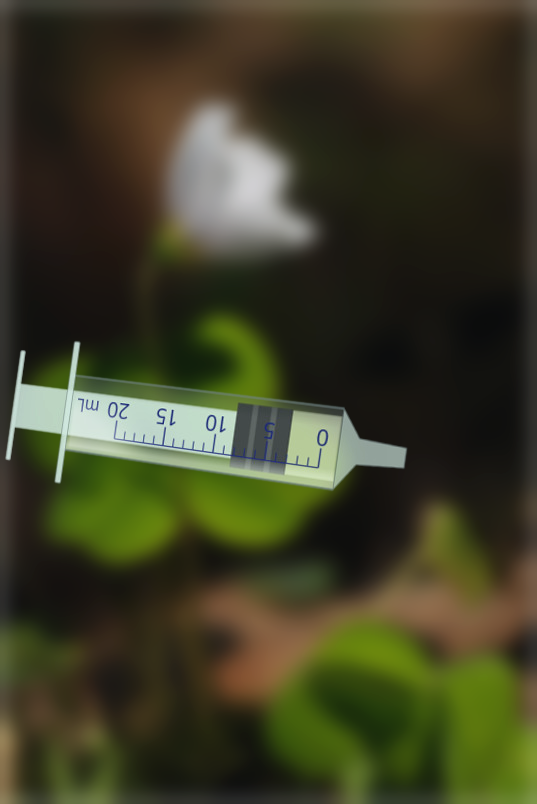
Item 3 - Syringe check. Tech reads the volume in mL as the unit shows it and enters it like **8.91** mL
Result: **3** mL
